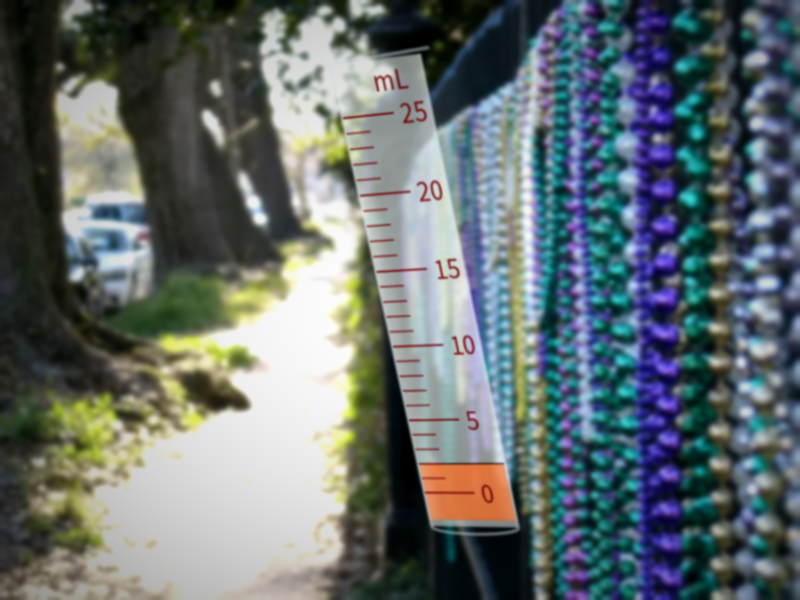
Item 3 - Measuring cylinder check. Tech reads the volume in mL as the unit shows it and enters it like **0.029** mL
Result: **2** mL
